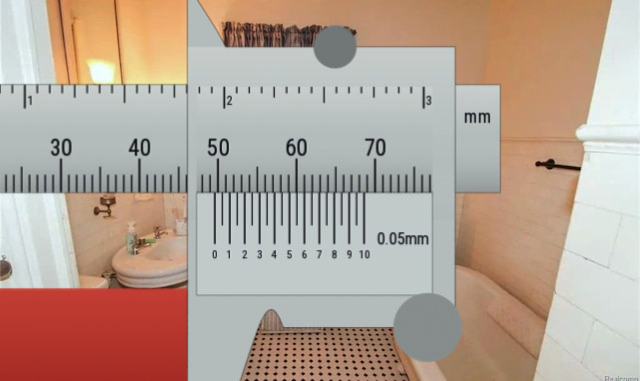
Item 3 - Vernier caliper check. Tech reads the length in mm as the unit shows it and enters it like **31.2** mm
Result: **49.6** mm
